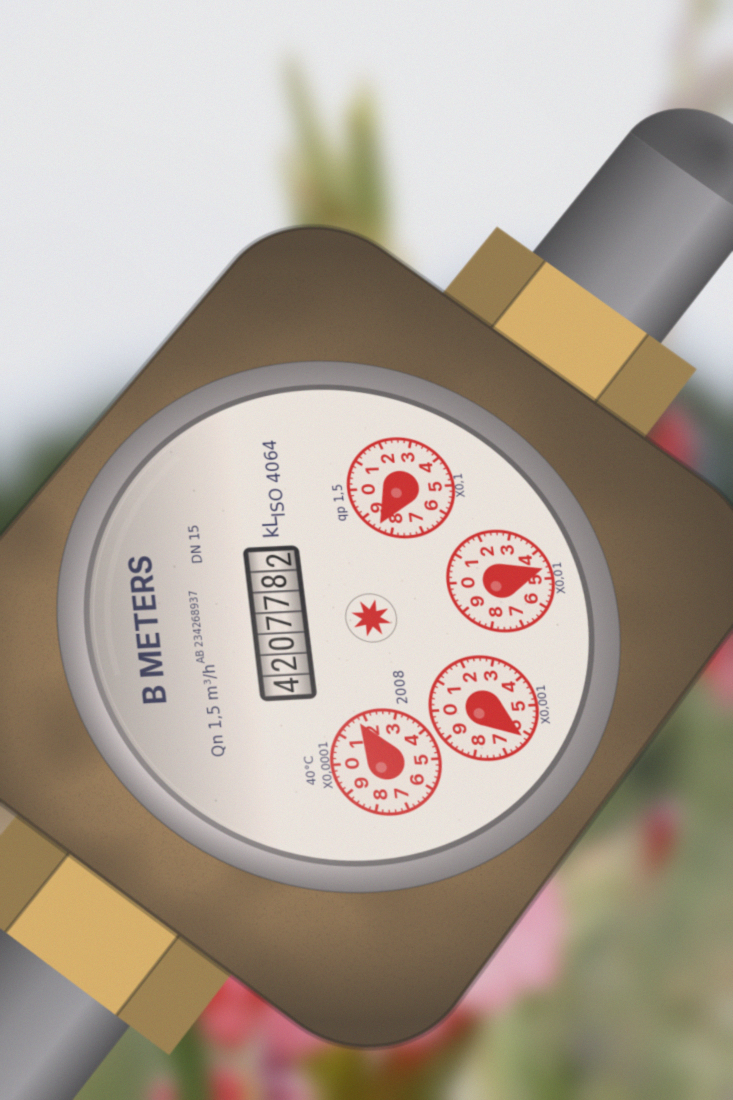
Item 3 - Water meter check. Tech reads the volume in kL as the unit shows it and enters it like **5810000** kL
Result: **4207781.8461** kL
